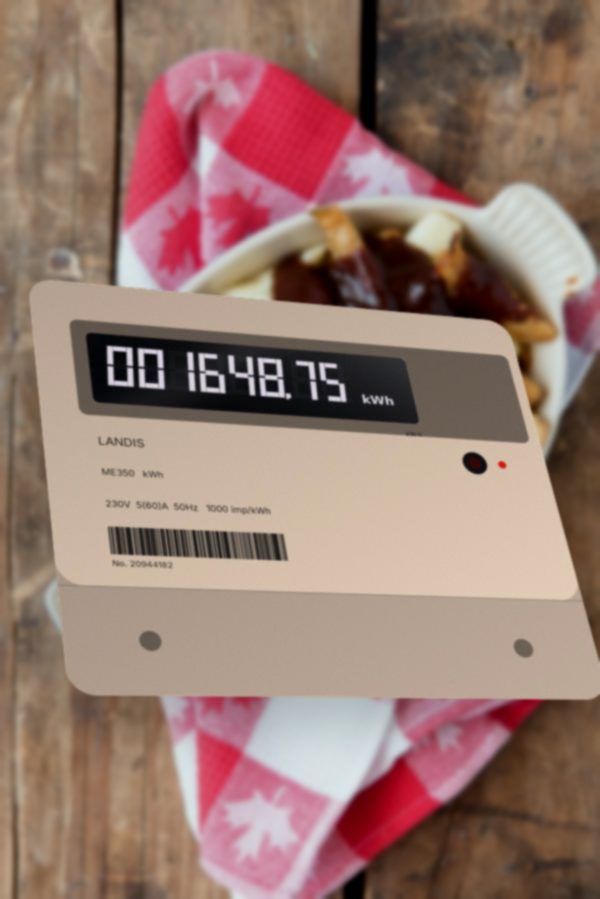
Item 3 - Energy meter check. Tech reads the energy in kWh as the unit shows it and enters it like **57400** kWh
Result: **1648.75** kWh
